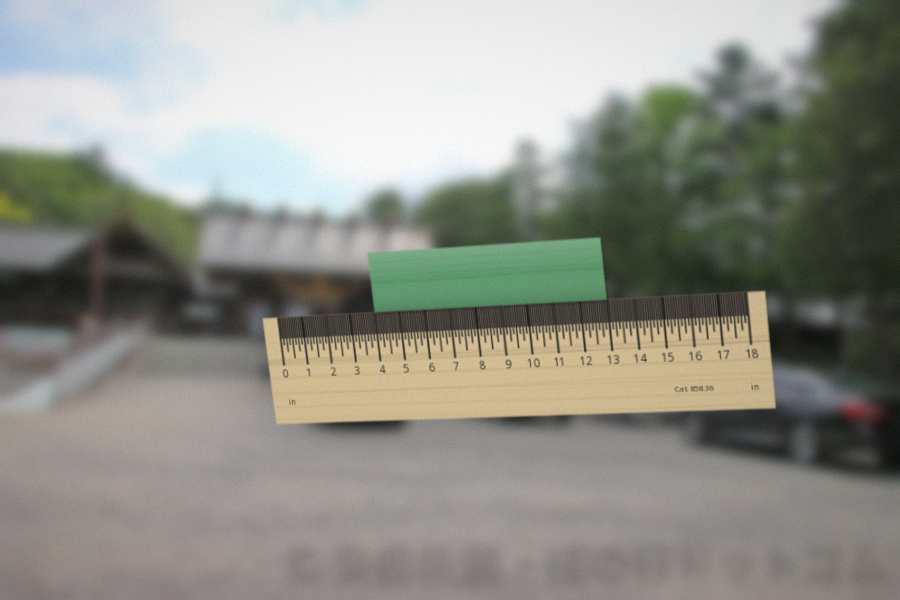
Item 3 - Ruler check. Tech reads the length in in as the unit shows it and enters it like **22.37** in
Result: **9** in
